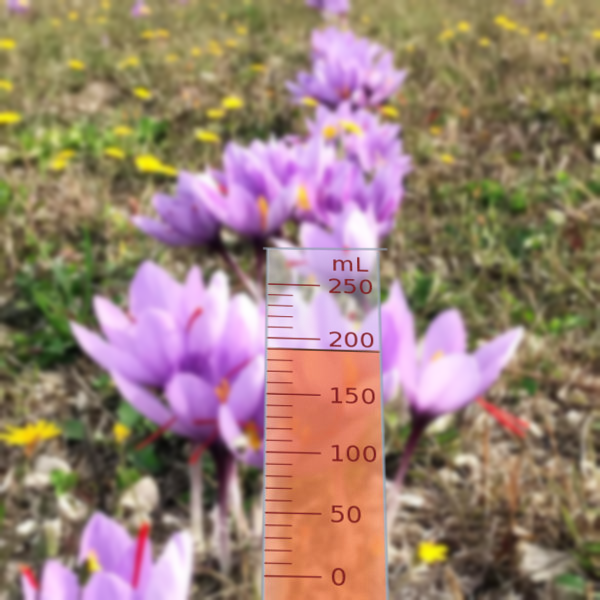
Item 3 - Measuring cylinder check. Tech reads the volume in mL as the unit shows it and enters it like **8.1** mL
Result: **190** mL
